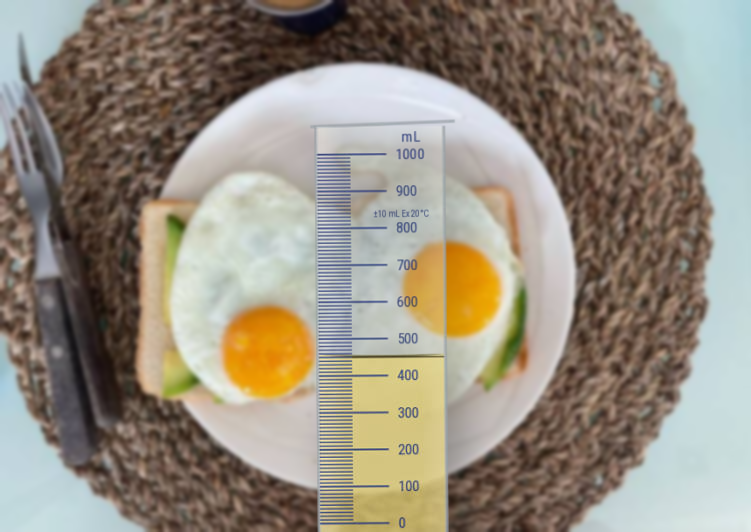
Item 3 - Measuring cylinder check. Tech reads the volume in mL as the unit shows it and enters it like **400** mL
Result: **450** mL
